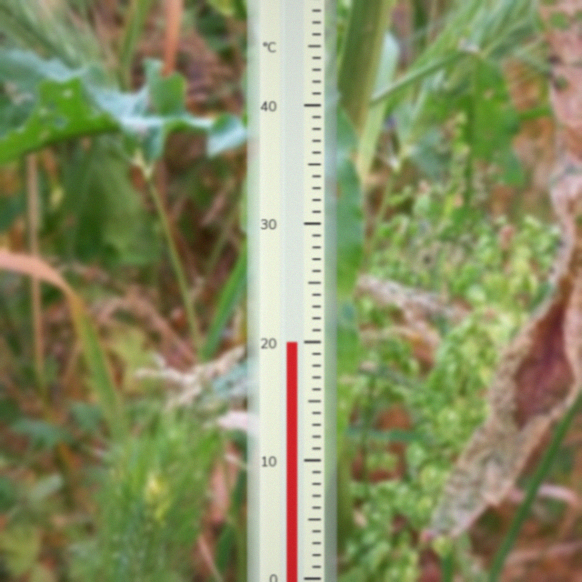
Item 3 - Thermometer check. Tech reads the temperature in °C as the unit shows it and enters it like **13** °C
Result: **20** °C
